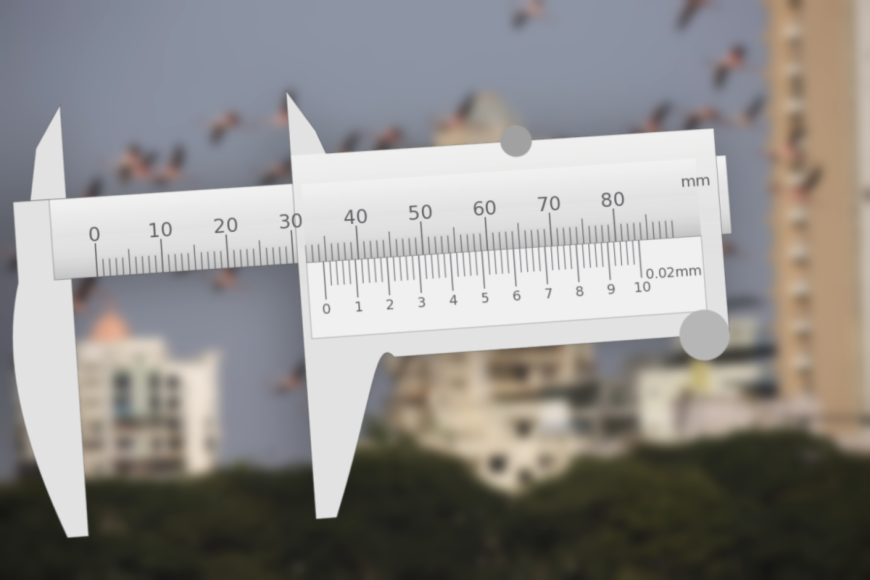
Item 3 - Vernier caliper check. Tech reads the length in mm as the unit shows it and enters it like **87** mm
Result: **34.6** mm
